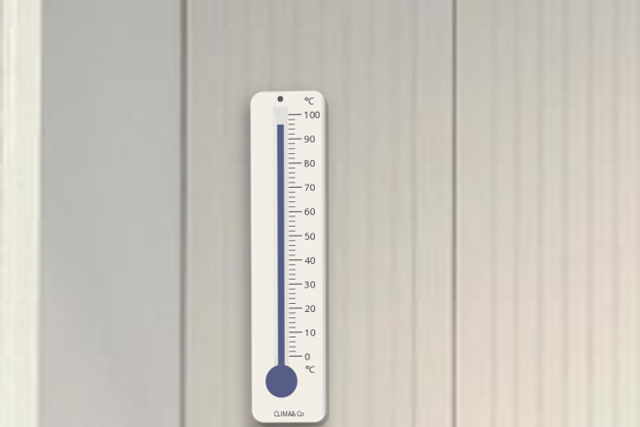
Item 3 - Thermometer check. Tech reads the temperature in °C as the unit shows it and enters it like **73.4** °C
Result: **96** °C
